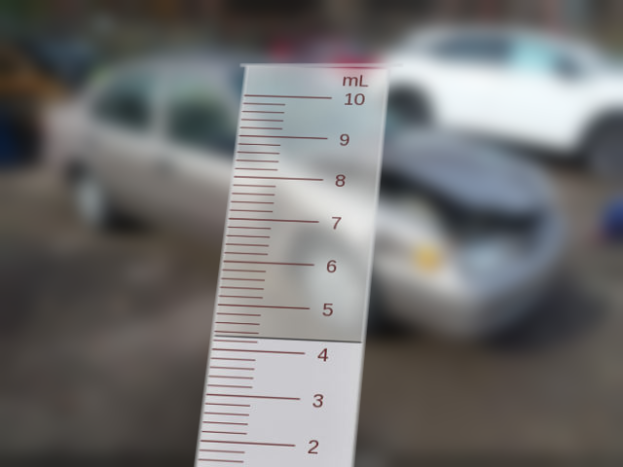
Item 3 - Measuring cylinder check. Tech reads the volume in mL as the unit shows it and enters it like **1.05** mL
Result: **4.3** mL
